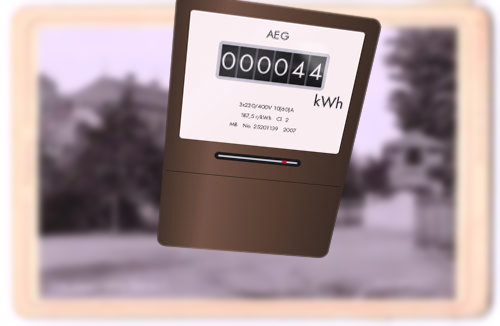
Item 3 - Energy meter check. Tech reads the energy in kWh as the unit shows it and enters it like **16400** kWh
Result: **44** kWh
